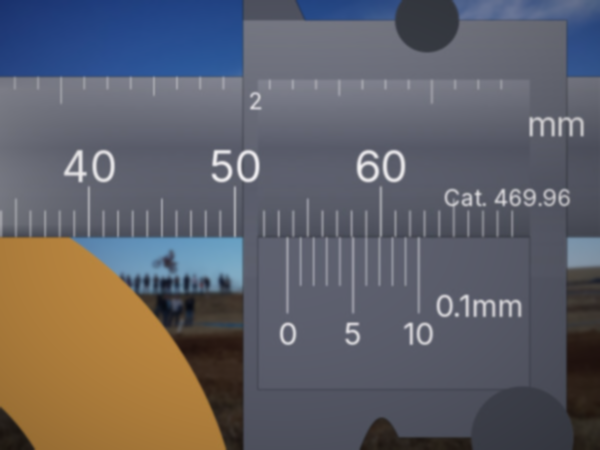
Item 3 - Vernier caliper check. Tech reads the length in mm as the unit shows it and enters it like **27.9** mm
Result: **53.6** mm
